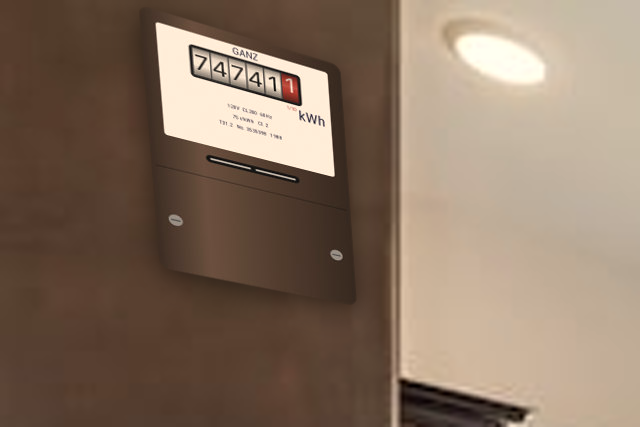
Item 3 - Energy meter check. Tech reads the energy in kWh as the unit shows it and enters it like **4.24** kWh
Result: **74741.1** kWh
